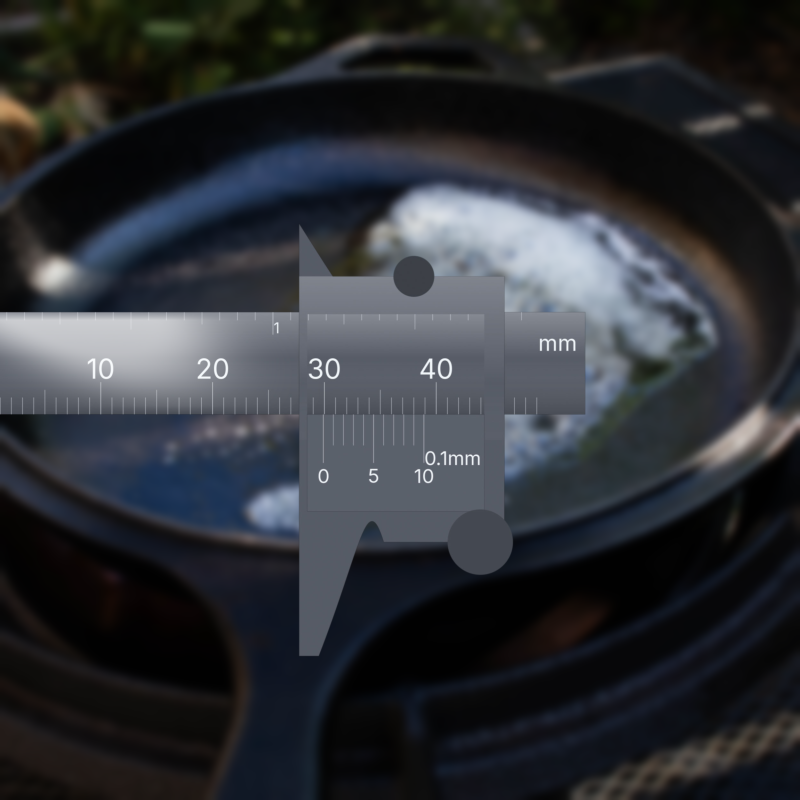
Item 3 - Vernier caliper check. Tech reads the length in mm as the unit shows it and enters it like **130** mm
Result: **29.9** mm
